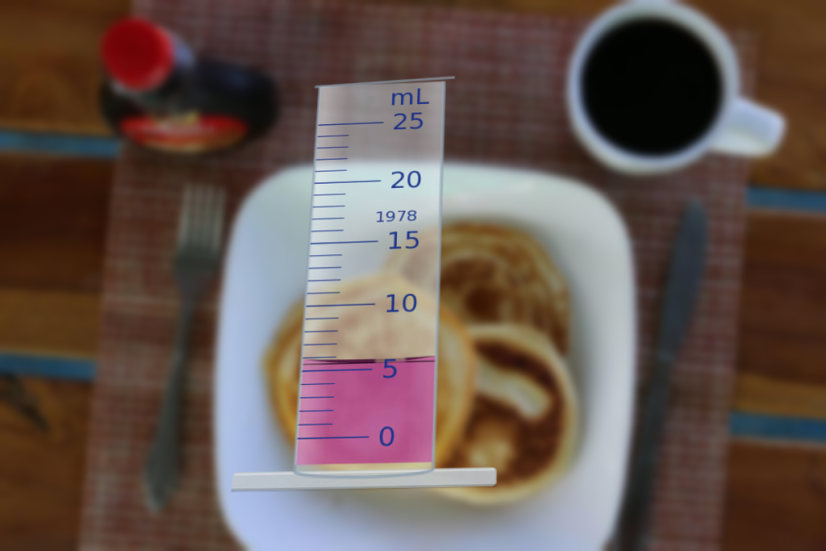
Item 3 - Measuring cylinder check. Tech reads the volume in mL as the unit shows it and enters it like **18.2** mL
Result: **5.5** mL
